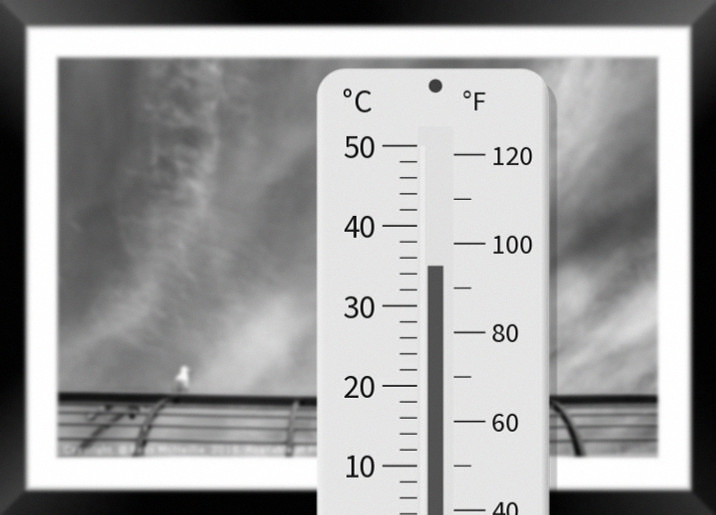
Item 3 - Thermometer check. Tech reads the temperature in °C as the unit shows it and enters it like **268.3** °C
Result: **35** °C
